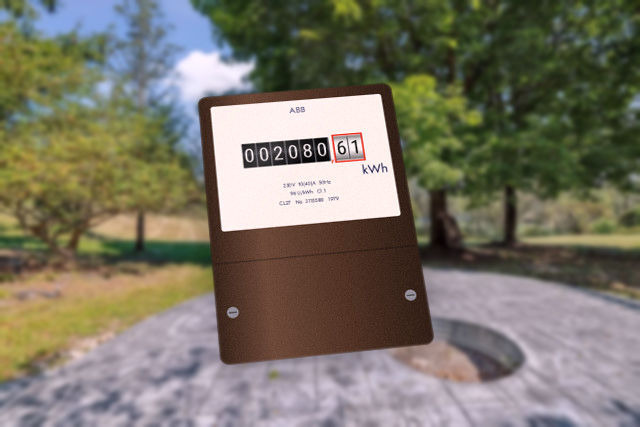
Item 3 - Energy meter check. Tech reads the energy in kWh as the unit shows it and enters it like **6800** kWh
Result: **2080.61** kWh
